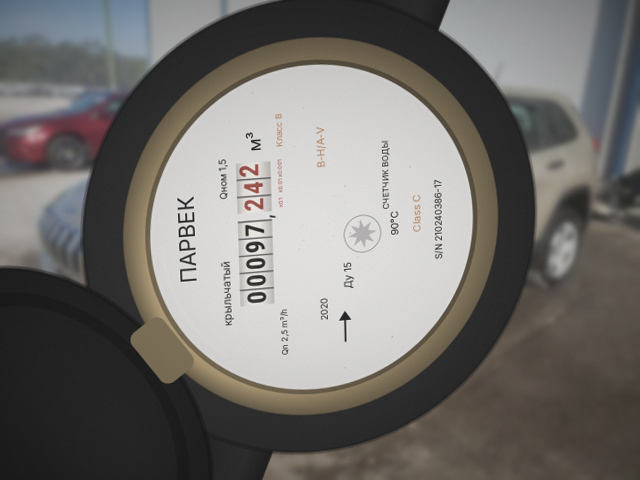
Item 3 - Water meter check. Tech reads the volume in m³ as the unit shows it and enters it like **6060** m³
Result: **97.242** m³
